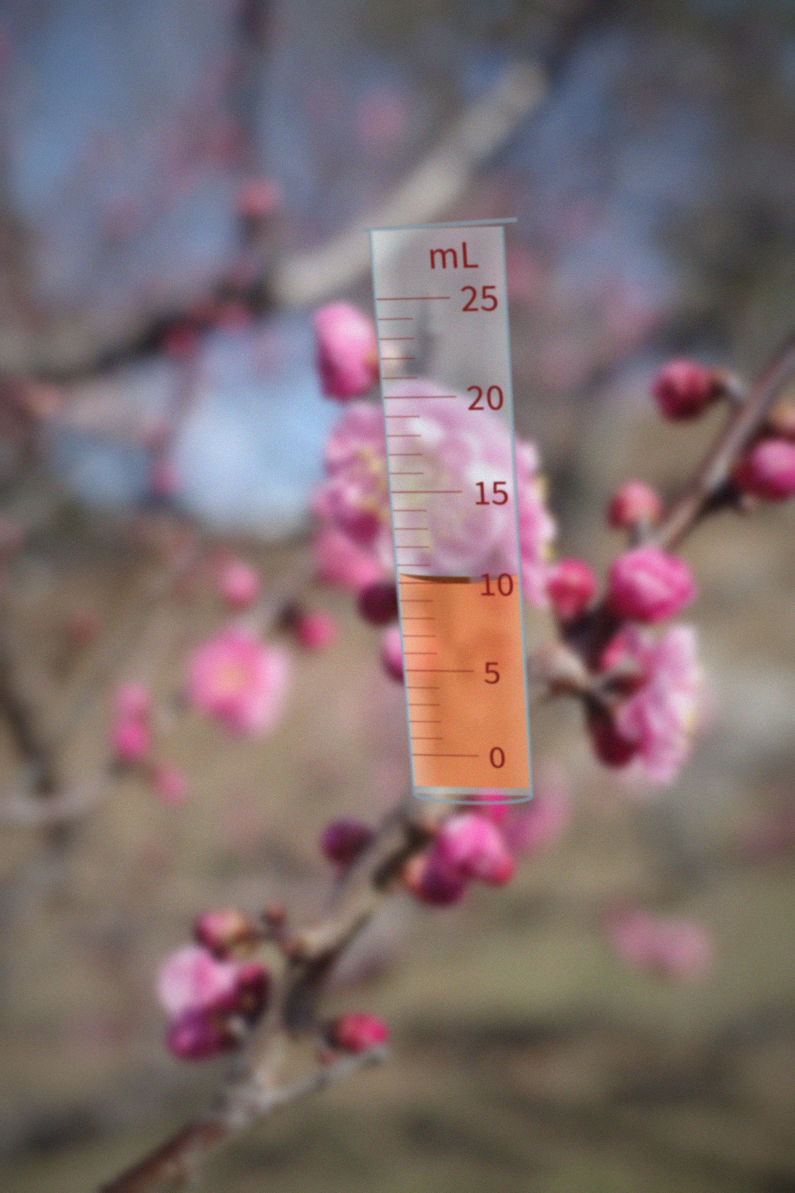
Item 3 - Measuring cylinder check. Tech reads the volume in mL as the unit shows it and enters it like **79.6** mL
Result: **10** mL
